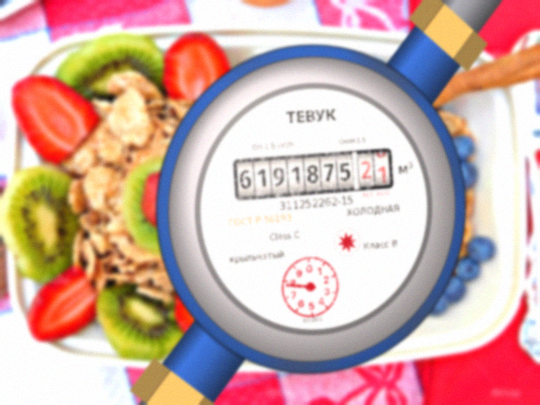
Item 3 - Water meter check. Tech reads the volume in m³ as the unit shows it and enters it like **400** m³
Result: **6191875.207** m³
